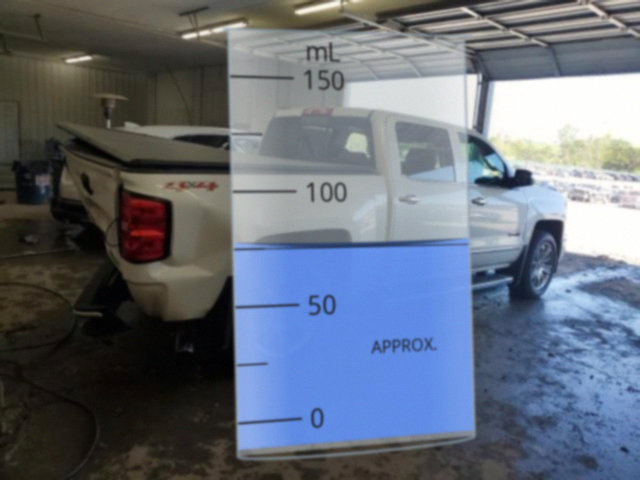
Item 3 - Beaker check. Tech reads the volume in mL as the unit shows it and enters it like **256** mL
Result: **75** mL
